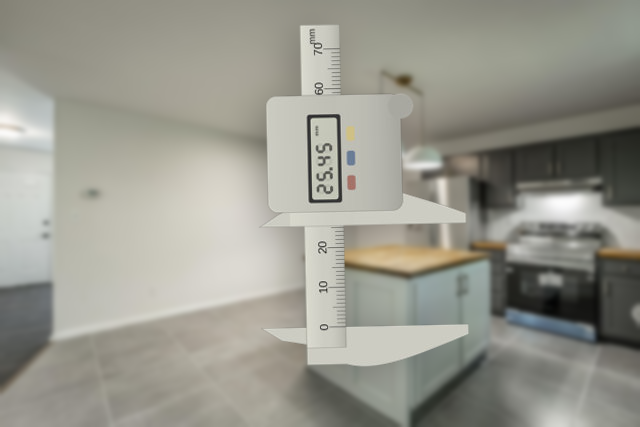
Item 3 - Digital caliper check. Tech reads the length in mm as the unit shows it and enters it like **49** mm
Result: **25.45** mm
